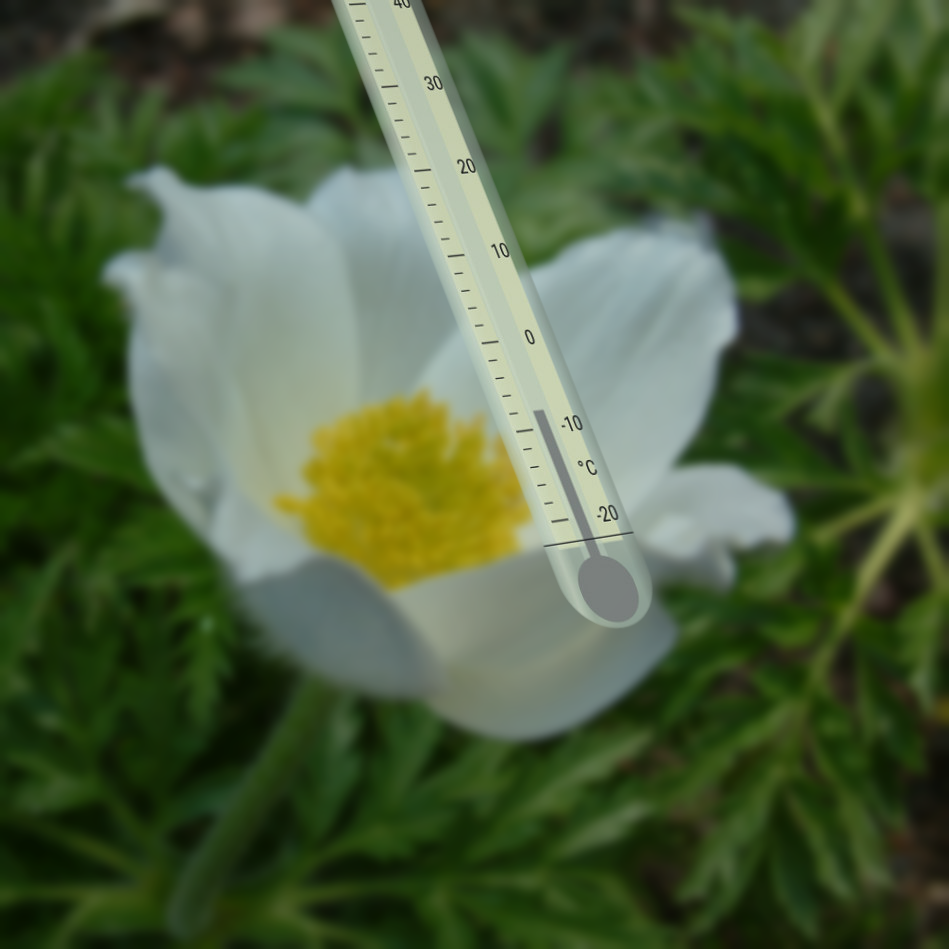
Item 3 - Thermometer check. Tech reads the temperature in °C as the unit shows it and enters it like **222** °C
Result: **-8** °C
